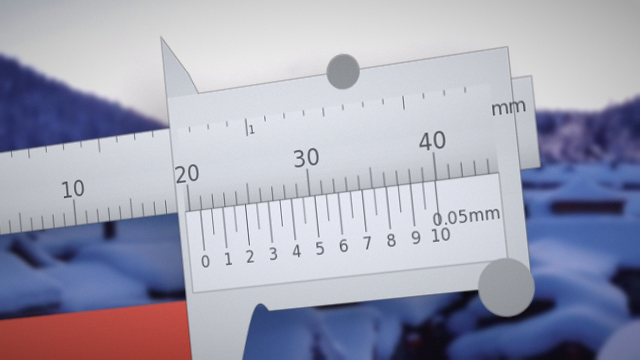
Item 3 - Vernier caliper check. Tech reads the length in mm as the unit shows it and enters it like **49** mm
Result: **20.9** mm
